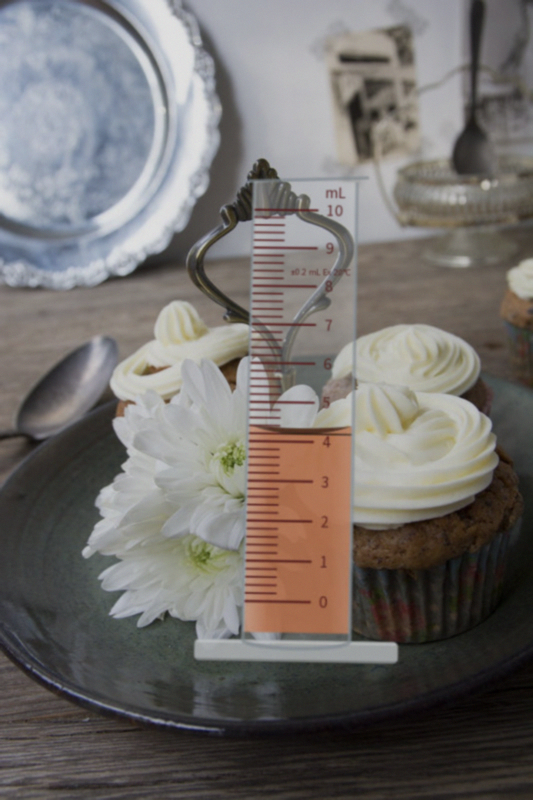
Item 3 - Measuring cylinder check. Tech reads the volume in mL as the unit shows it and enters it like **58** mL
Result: **4.2** mL
